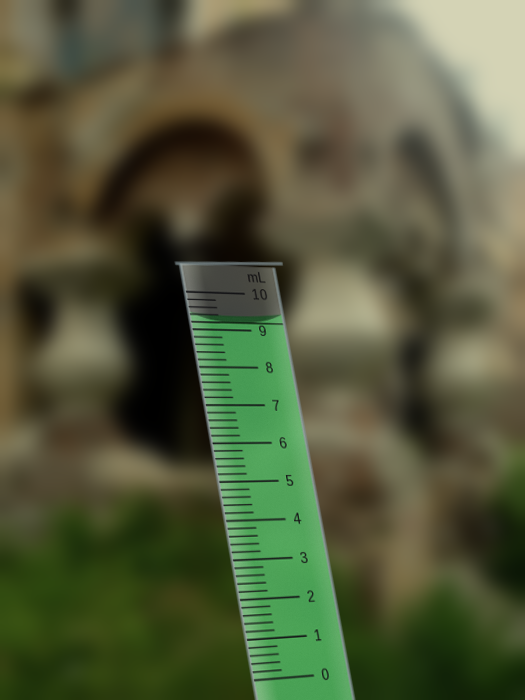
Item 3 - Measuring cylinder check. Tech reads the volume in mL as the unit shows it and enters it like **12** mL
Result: **9.2** mL
